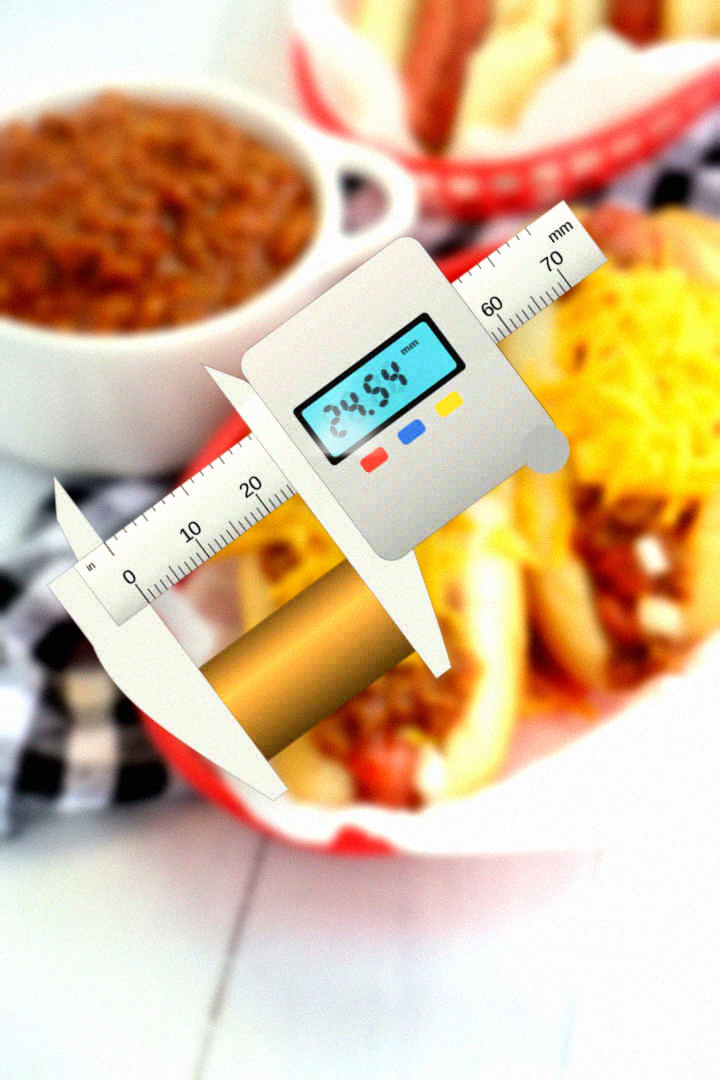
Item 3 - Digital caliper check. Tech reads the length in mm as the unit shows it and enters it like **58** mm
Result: **24.54** mm
